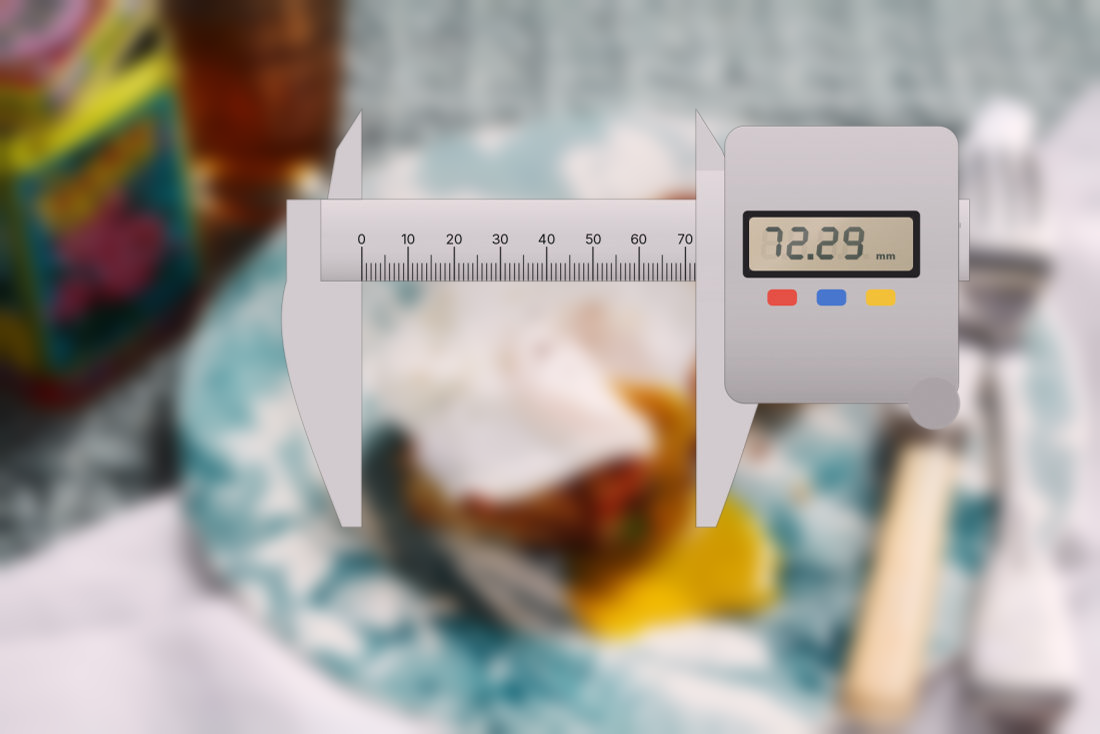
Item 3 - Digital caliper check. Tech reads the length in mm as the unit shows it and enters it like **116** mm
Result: **72.29** mm
